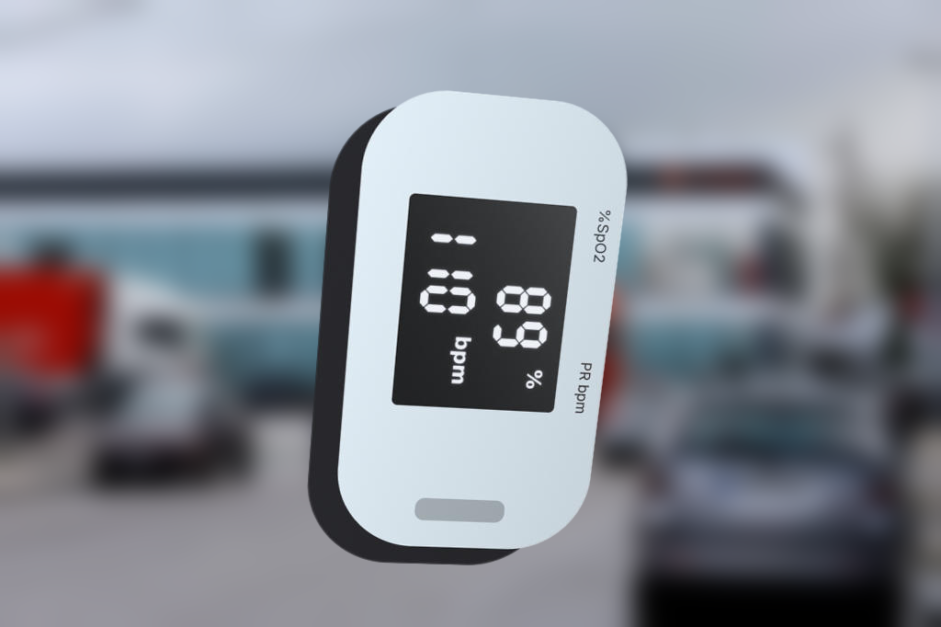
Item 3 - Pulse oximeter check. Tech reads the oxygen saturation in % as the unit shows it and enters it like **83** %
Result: **89** %
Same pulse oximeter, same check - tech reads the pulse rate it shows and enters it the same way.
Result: **110** bpm
